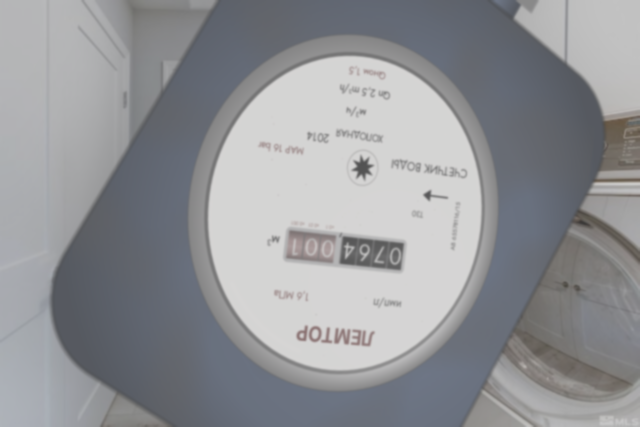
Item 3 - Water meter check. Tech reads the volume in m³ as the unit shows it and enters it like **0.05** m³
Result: **764.001** m³
